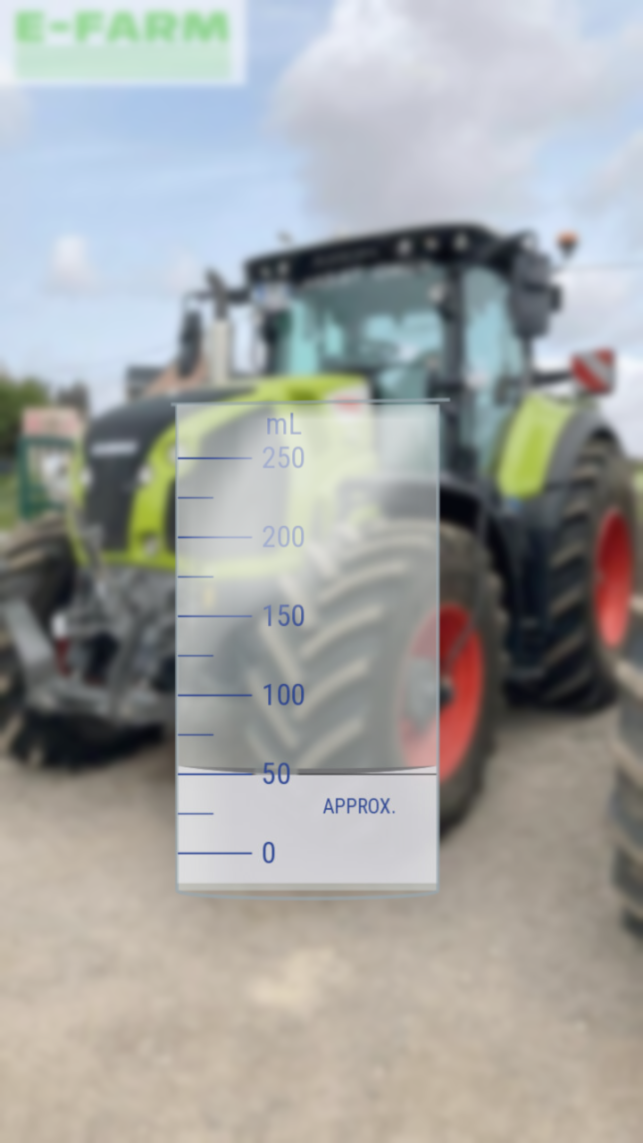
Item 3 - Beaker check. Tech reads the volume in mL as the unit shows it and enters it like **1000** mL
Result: **50** mL
